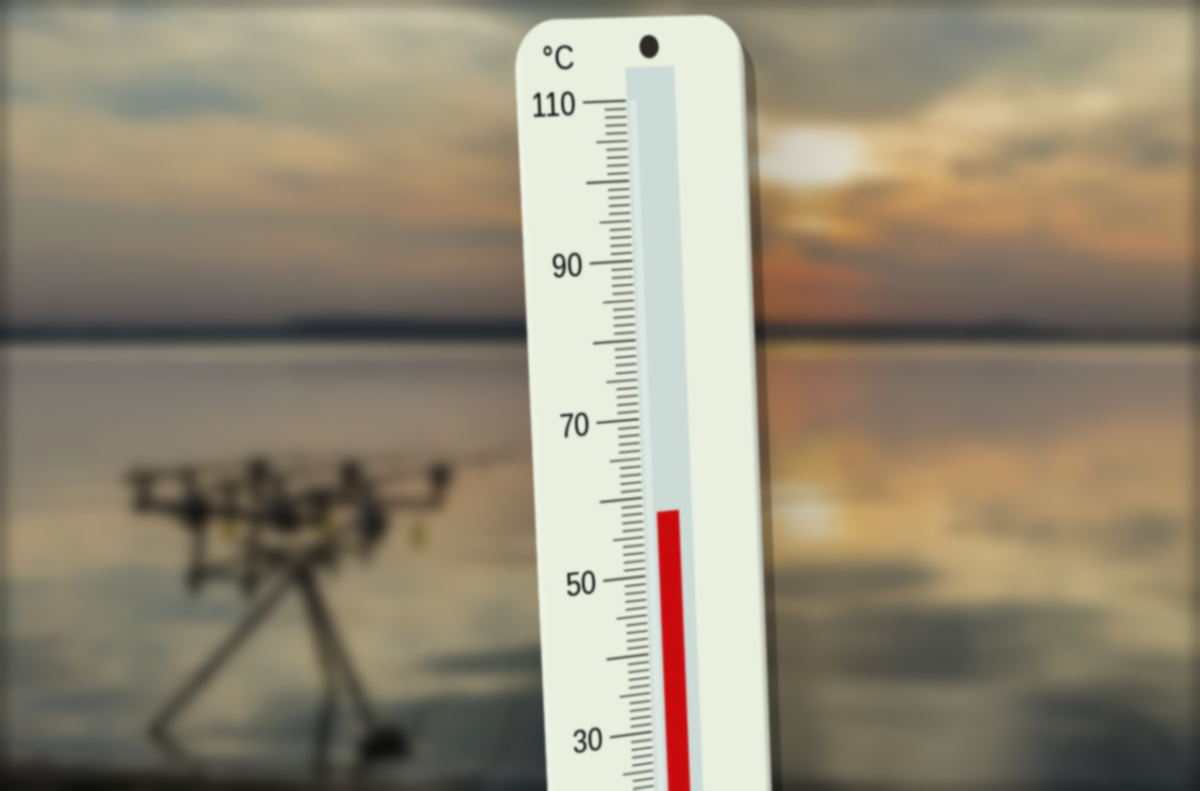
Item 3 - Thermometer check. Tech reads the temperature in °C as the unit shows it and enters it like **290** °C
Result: **58** °C
